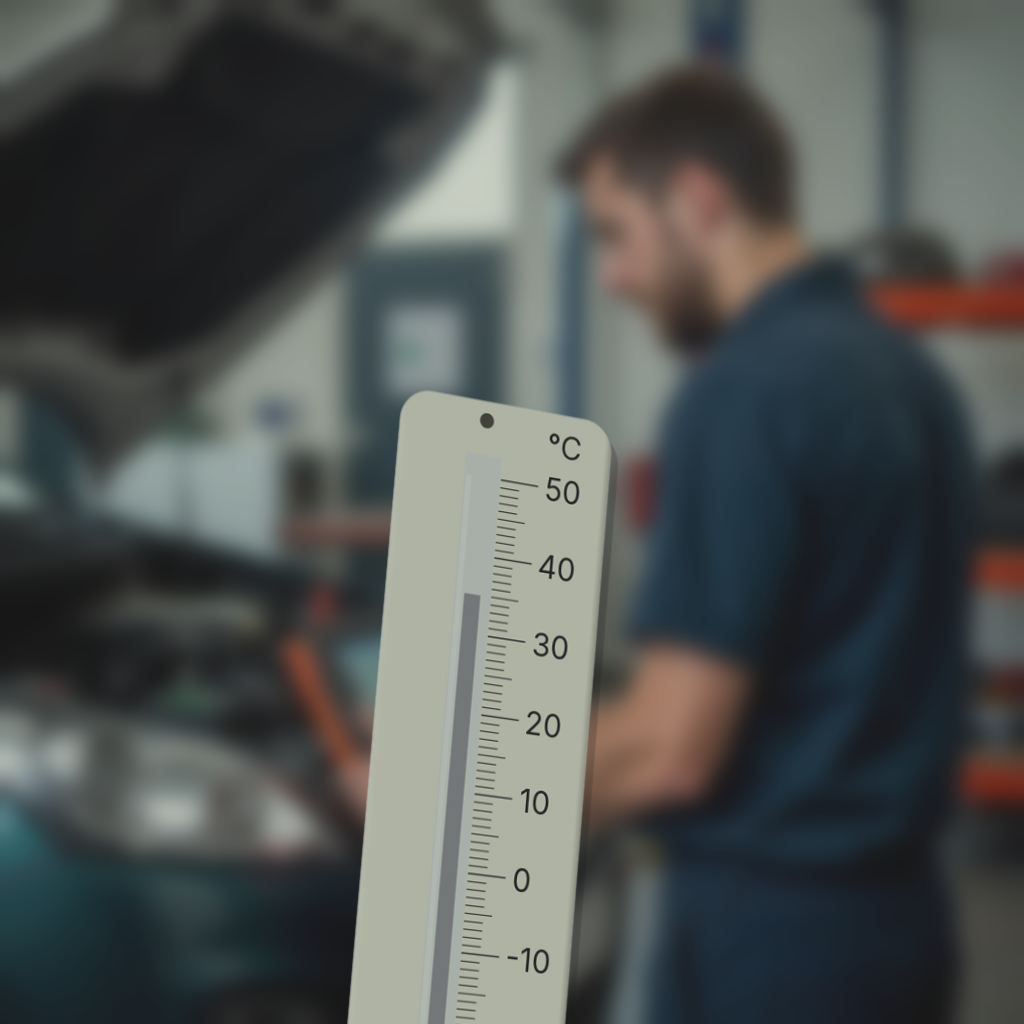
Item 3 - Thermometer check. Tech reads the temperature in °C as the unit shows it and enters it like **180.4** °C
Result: **35** °C
